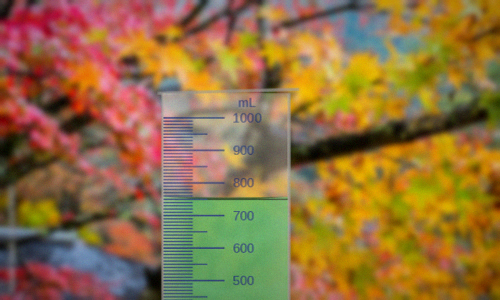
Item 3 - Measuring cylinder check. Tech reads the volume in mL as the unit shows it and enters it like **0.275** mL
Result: **750** mL
